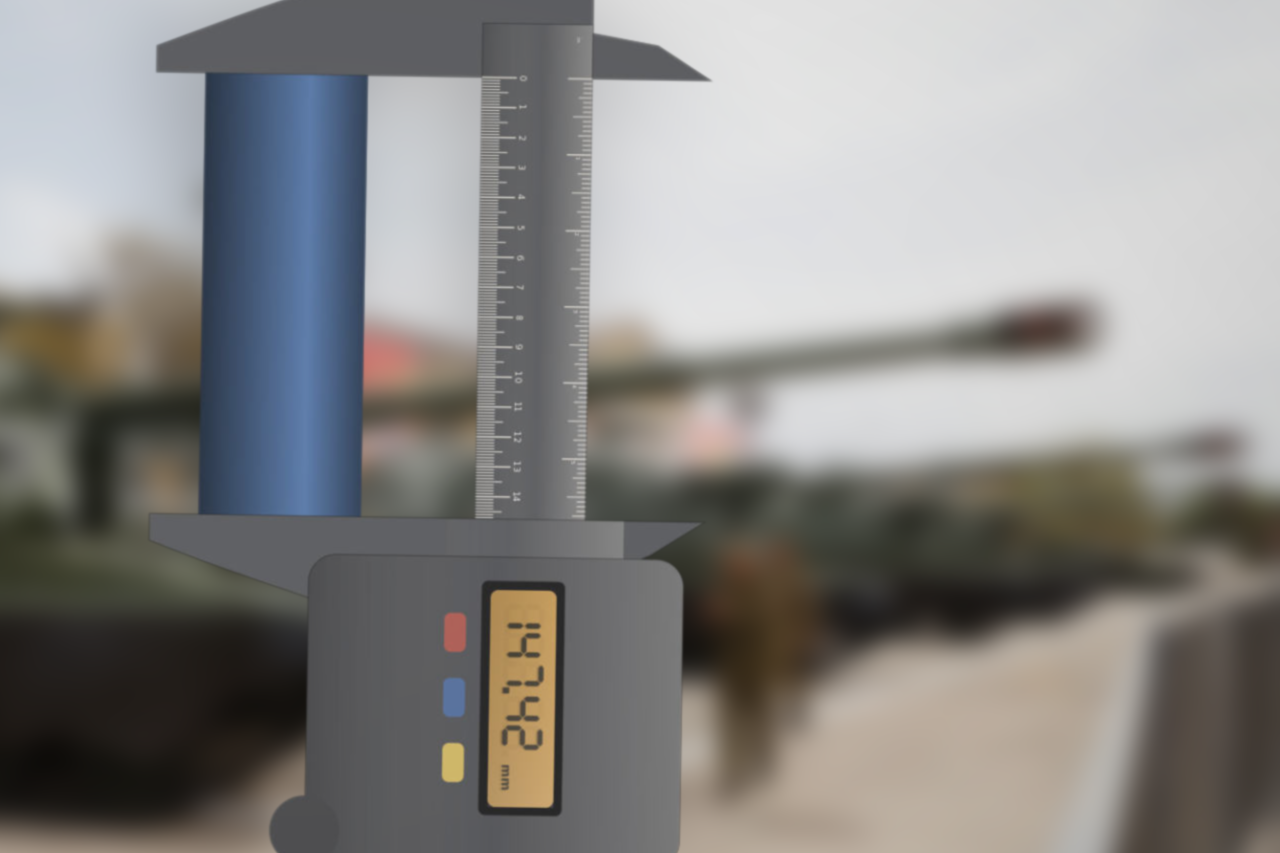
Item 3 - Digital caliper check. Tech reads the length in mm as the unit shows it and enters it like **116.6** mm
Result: **147.42** mm
